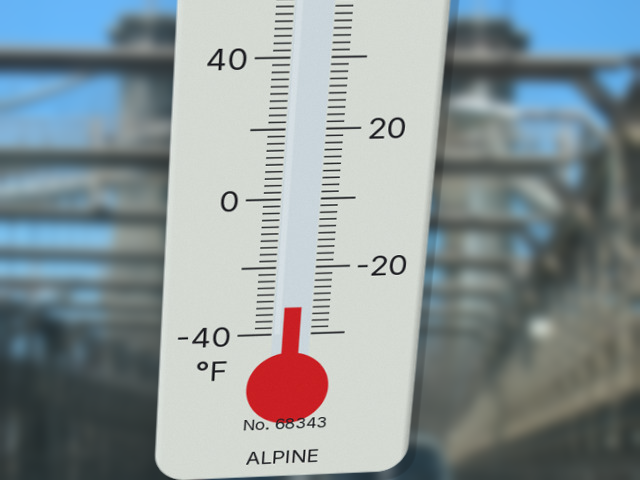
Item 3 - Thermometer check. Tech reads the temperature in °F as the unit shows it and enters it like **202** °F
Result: **-32** °F
